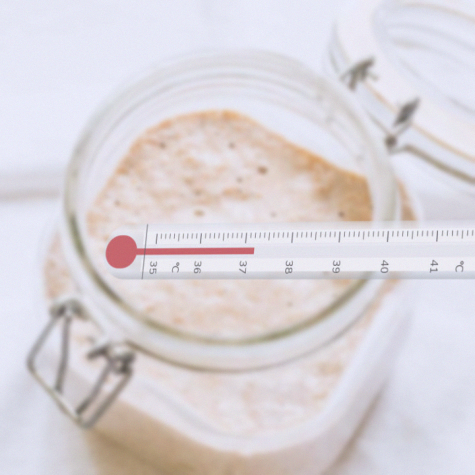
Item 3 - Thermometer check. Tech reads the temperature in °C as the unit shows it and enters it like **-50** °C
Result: **37.2** °C
